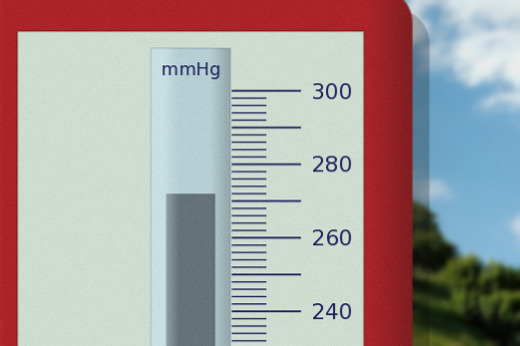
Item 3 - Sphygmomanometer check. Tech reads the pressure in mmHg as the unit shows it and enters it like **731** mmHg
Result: **272** mmHg
